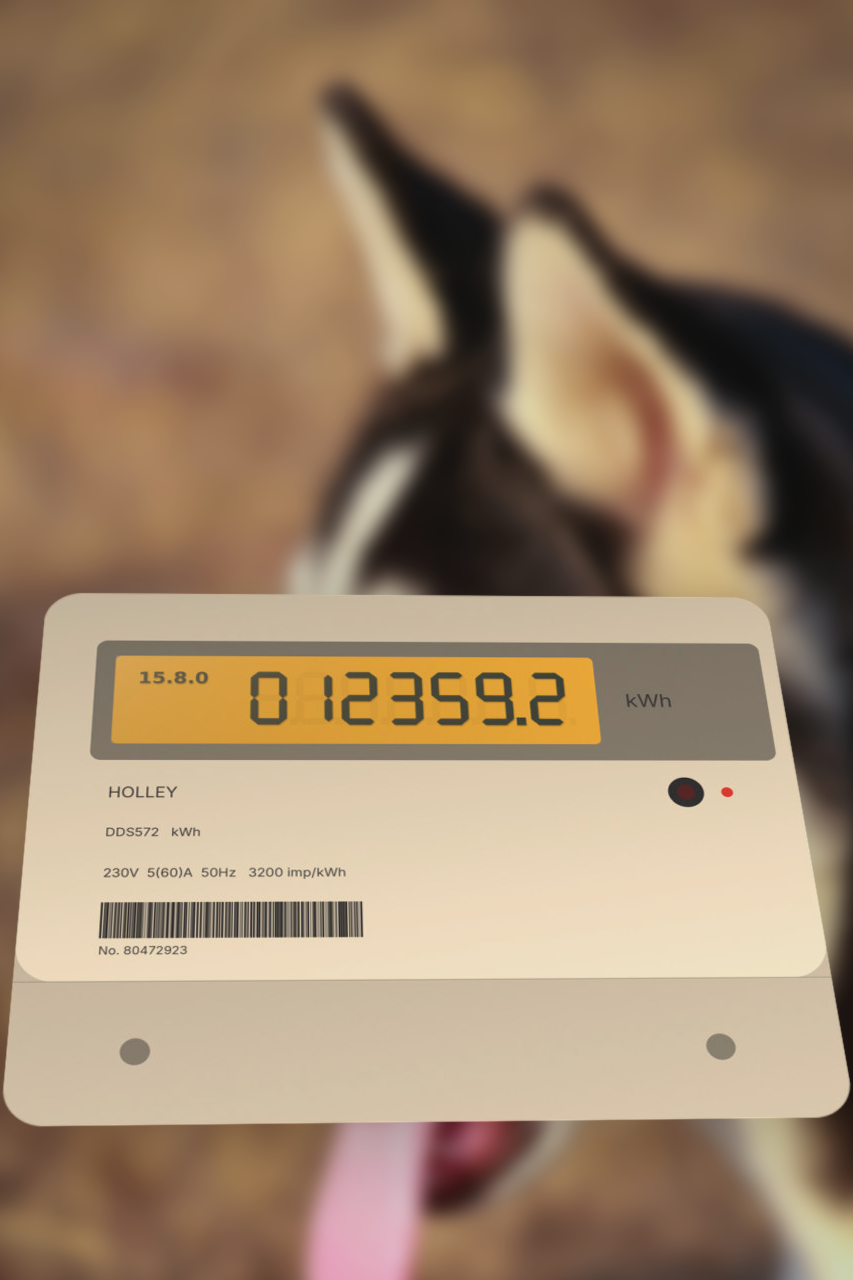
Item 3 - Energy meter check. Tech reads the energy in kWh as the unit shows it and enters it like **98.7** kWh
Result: **12359.2** kWh
